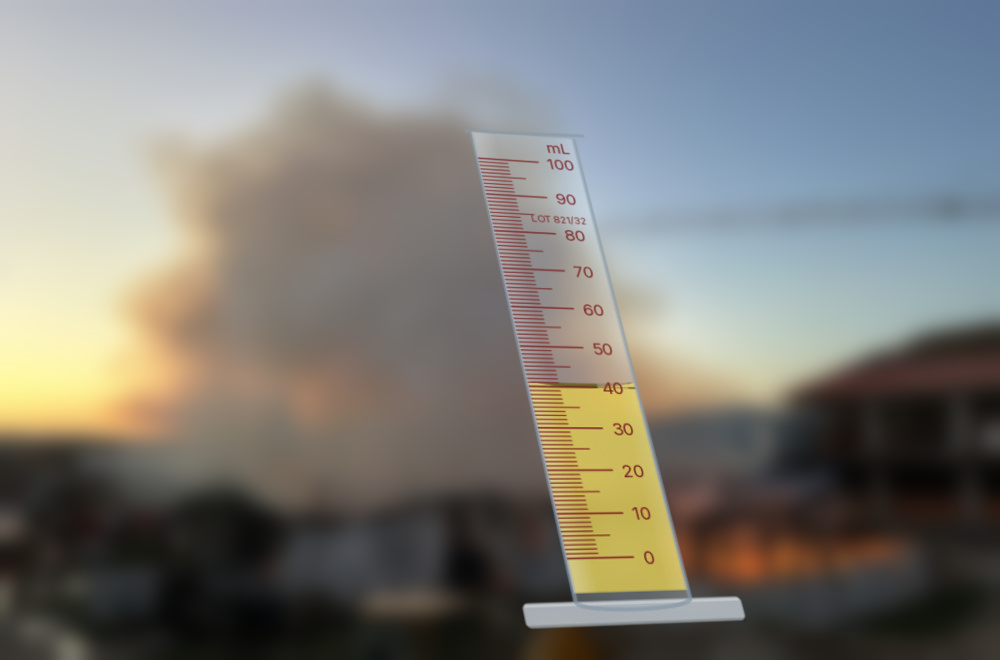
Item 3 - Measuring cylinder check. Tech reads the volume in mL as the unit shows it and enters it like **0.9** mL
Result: **40** mL
